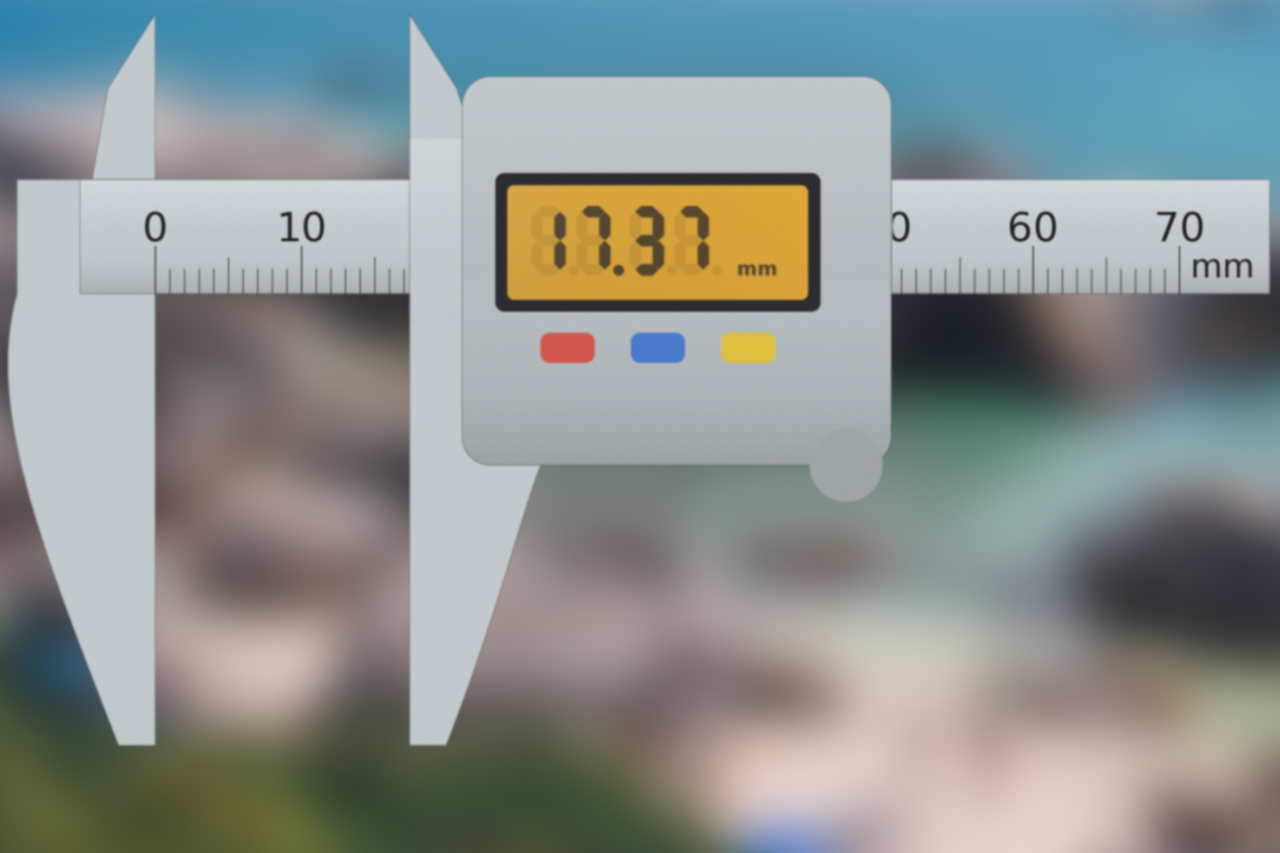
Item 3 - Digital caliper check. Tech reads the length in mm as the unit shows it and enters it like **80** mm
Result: **17.37** mm
